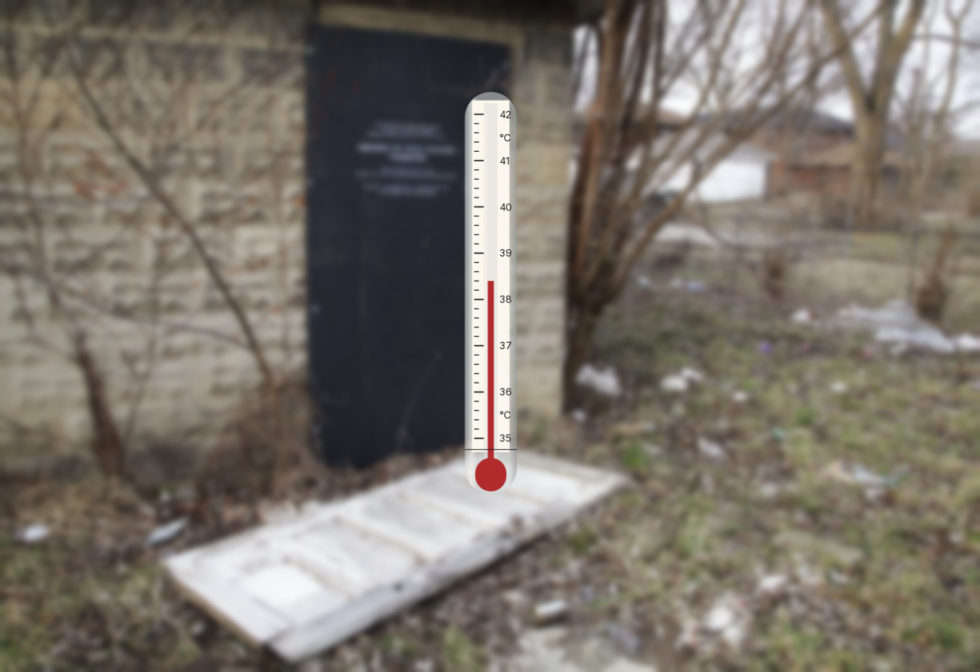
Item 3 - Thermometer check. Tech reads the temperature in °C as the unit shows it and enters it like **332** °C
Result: **38.4** °C
